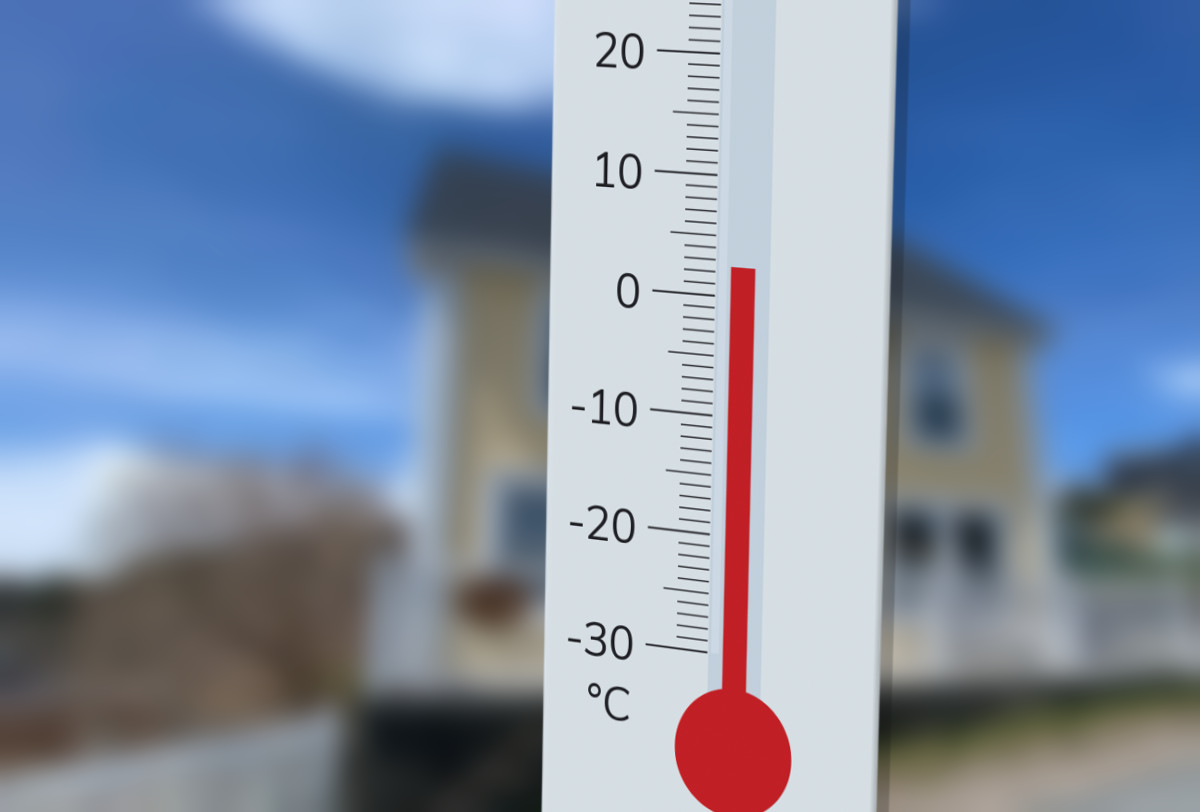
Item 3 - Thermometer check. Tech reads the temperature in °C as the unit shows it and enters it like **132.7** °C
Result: **2.5** °C
